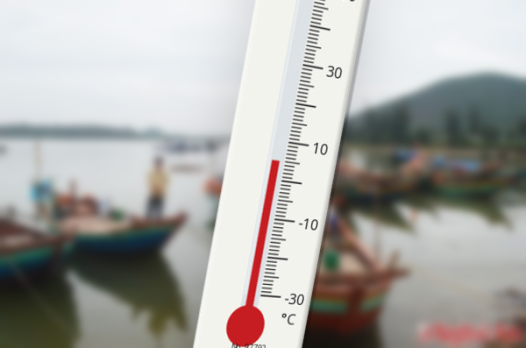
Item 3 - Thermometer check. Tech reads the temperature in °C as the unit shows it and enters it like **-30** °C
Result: **5** °C
